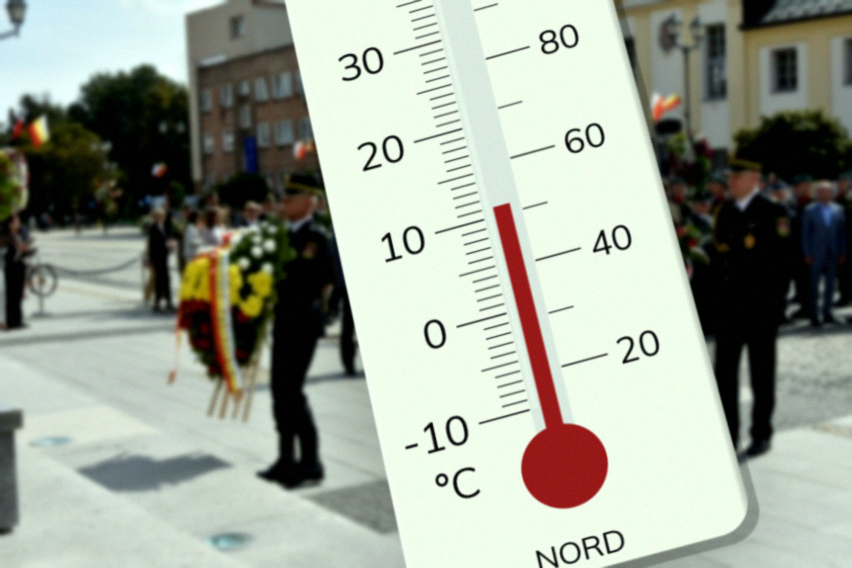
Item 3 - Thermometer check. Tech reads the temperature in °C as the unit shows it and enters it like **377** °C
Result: **11** °C
